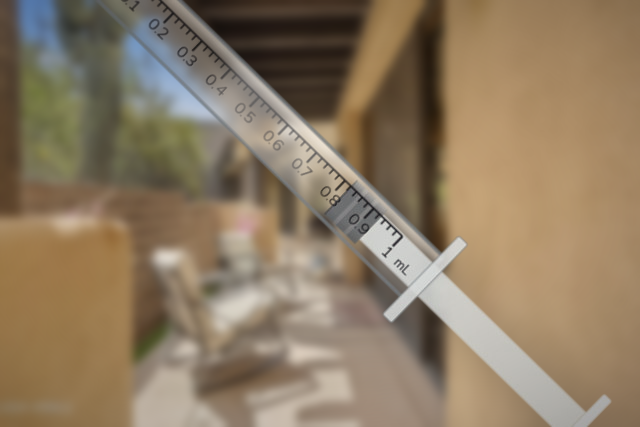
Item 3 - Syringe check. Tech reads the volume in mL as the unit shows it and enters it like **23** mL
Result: **0.82** mL
